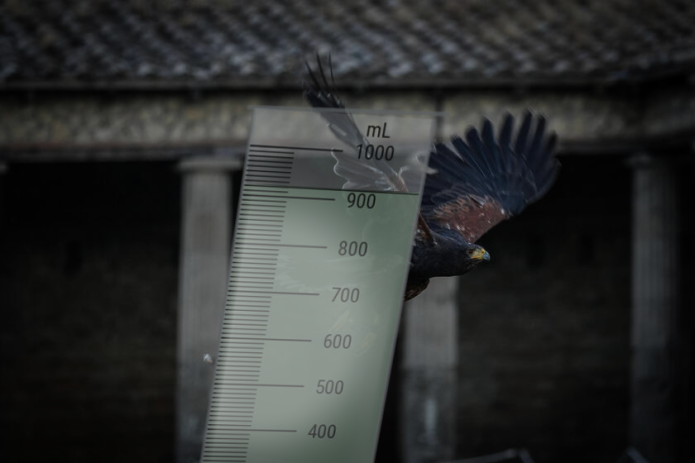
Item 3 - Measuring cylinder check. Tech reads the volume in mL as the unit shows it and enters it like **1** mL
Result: **920** mL
